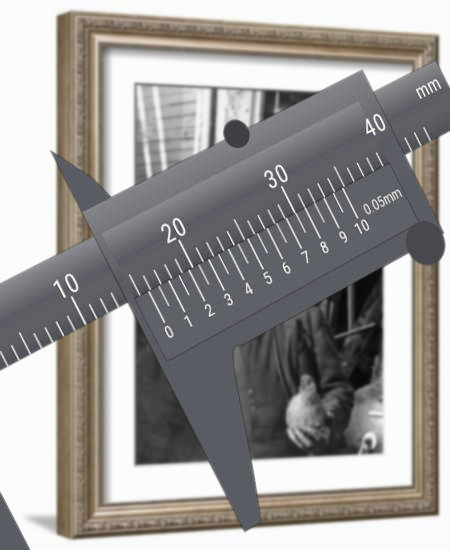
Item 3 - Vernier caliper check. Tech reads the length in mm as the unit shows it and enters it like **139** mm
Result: **15.8** mm
